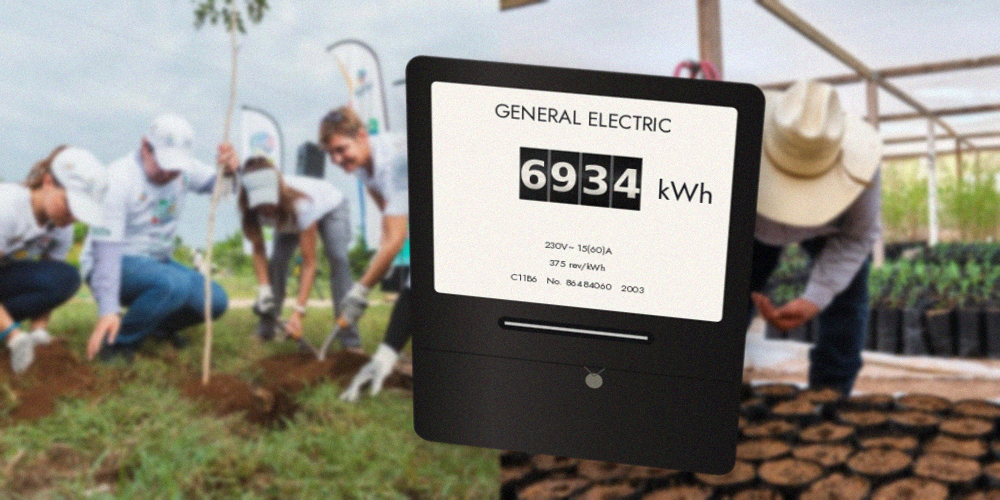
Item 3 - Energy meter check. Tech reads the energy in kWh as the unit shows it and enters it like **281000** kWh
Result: **6934** kWh
